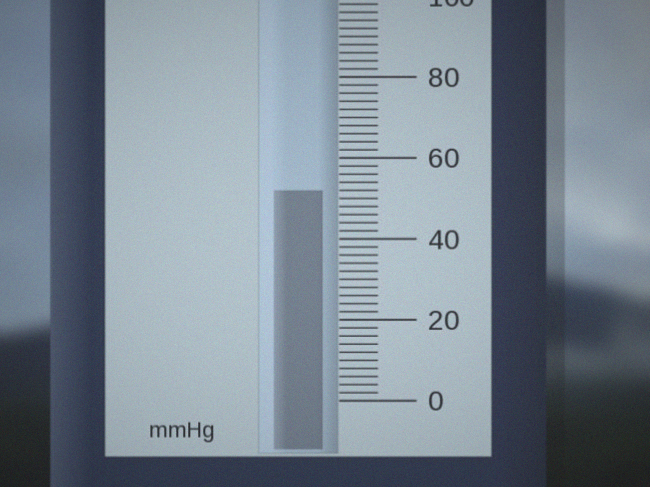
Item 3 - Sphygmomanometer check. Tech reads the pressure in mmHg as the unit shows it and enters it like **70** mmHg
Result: **52** mmHg
